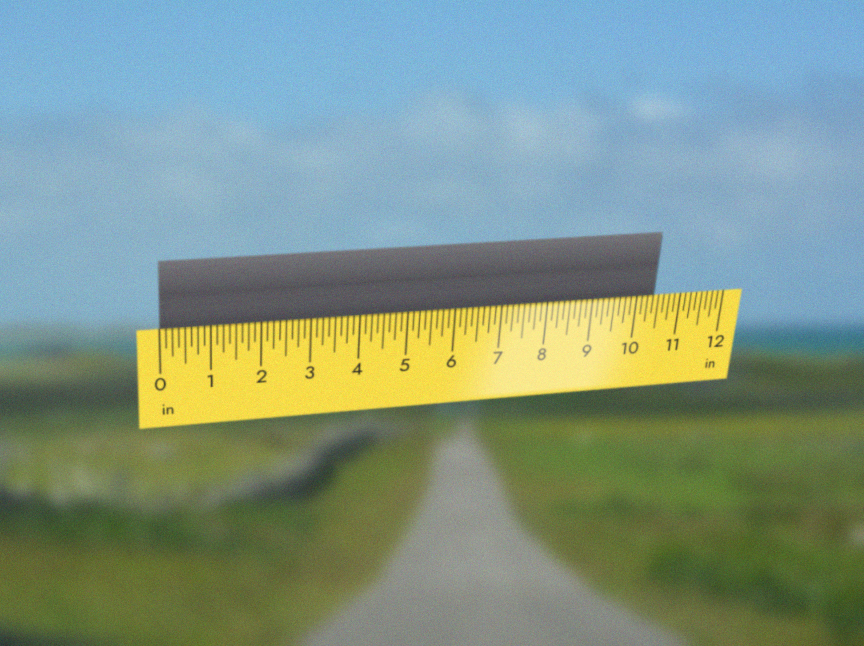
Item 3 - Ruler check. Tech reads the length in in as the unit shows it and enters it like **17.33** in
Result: **10.375** in
